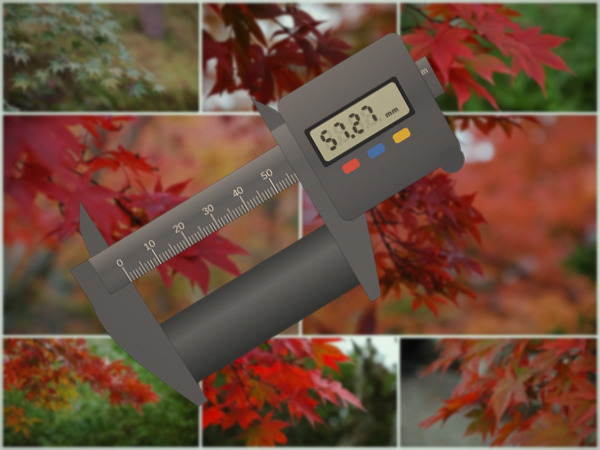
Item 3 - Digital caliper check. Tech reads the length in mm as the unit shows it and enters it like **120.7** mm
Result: **57.27** mm
